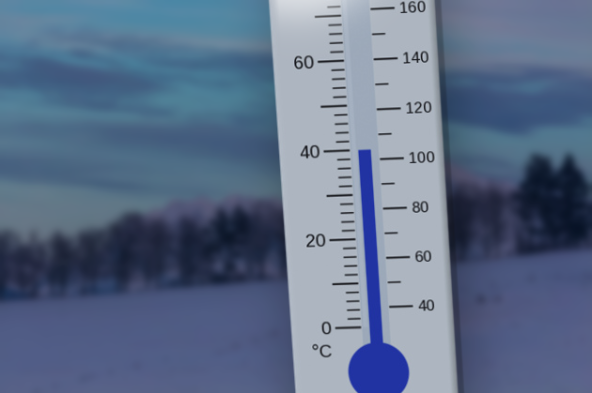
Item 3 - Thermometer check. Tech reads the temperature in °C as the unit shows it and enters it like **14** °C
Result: **40** °C
